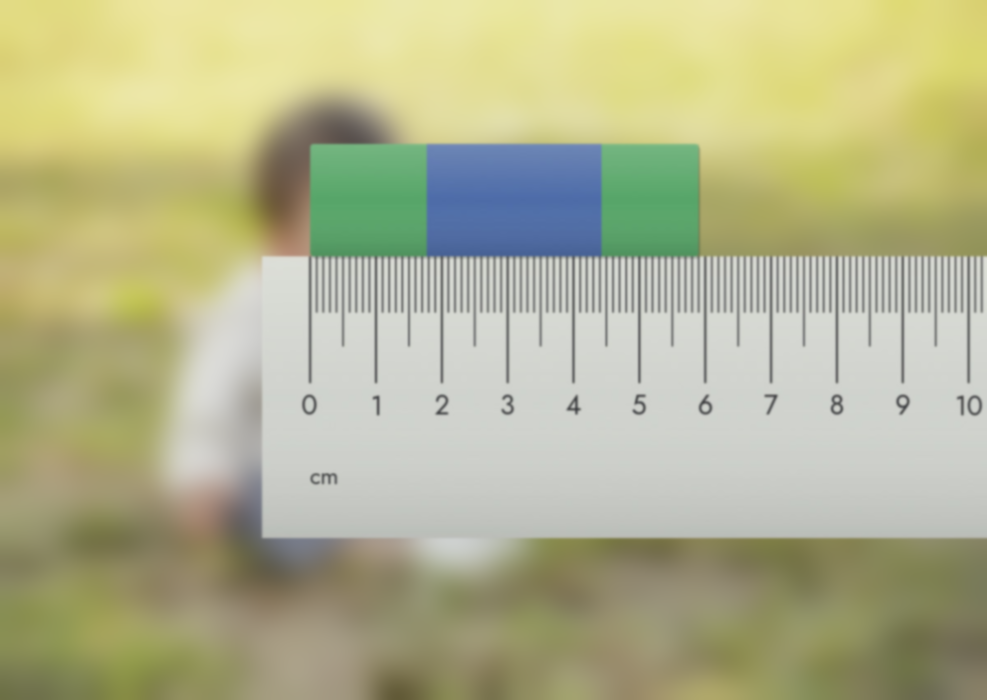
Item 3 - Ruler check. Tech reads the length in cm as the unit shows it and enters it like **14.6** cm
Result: **5.9** cm
